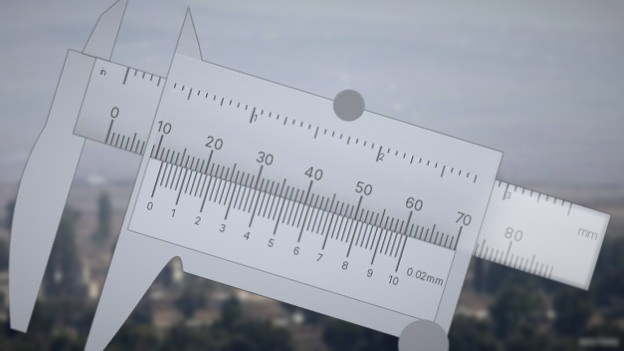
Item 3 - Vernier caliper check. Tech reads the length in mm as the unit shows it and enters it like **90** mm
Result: **11.5** mm
